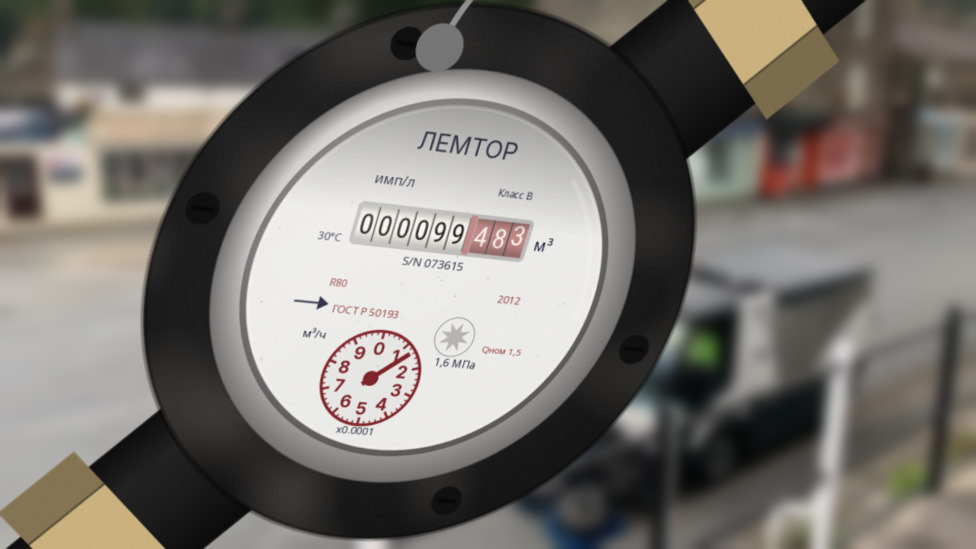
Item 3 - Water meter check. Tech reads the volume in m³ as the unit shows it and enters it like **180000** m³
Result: **99.4831** m³
